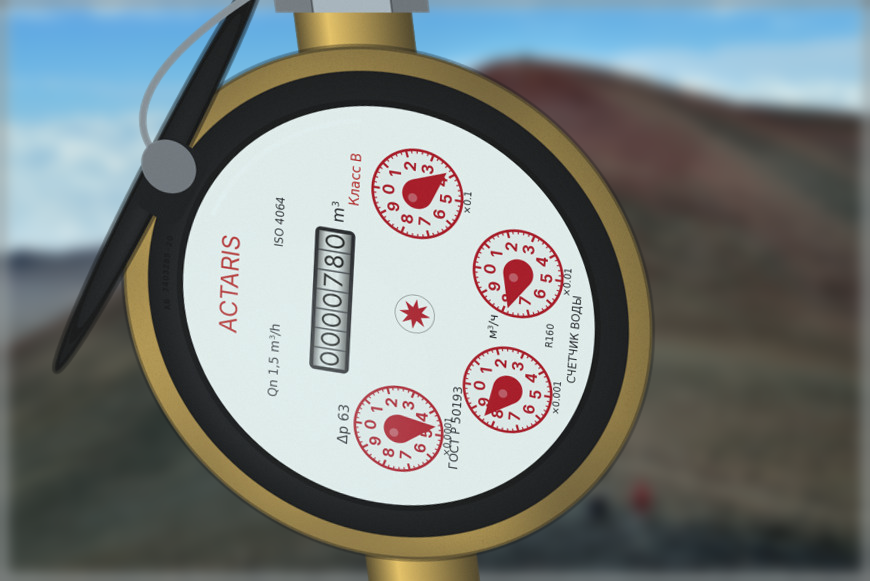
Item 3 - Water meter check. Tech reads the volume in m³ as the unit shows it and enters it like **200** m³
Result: **780.3784** m³
